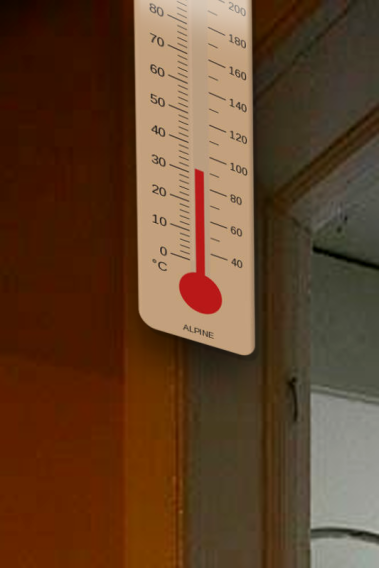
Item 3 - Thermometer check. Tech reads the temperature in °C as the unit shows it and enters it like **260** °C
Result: **32** °C
